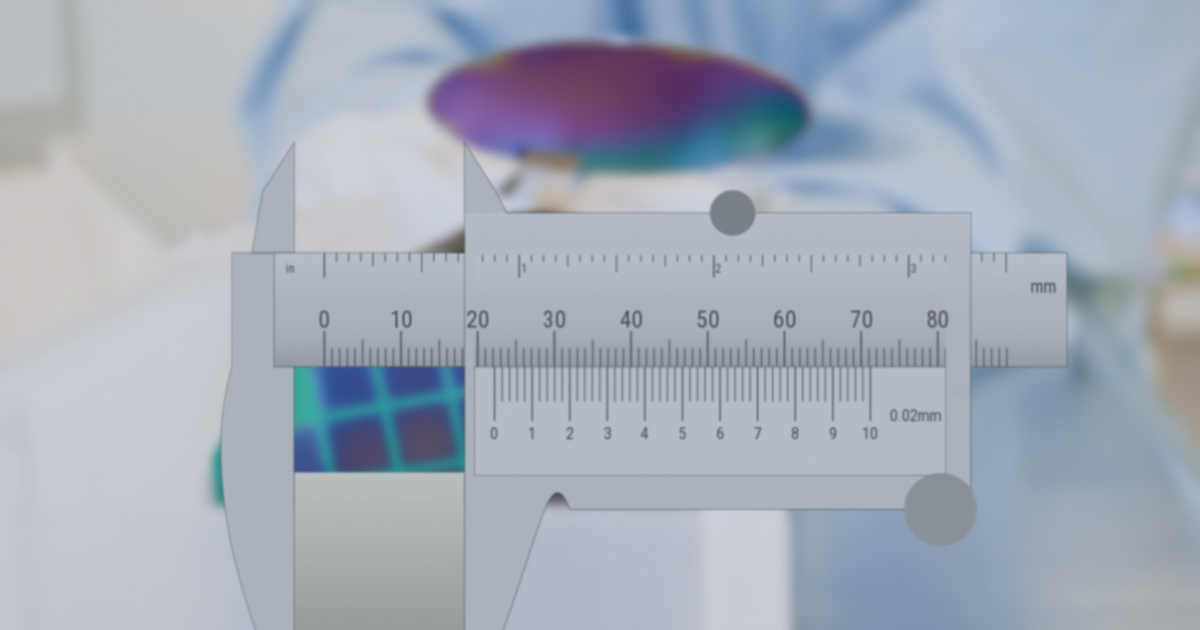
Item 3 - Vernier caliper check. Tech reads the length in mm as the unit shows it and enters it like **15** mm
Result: **22.2** mm
